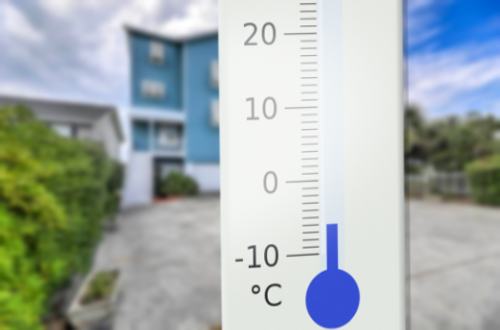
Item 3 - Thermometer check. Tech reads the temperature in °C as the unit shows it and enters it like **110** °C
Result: **-6** °C
